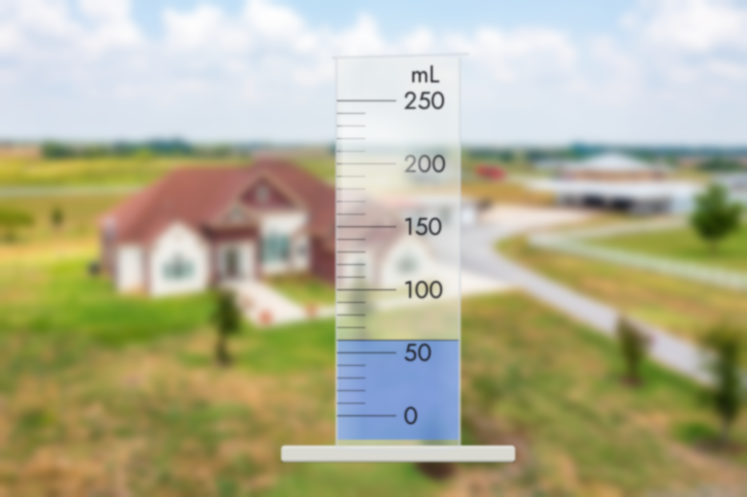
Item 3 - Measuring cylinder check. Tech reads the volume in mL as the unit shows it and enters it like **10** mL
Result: **60** mL
